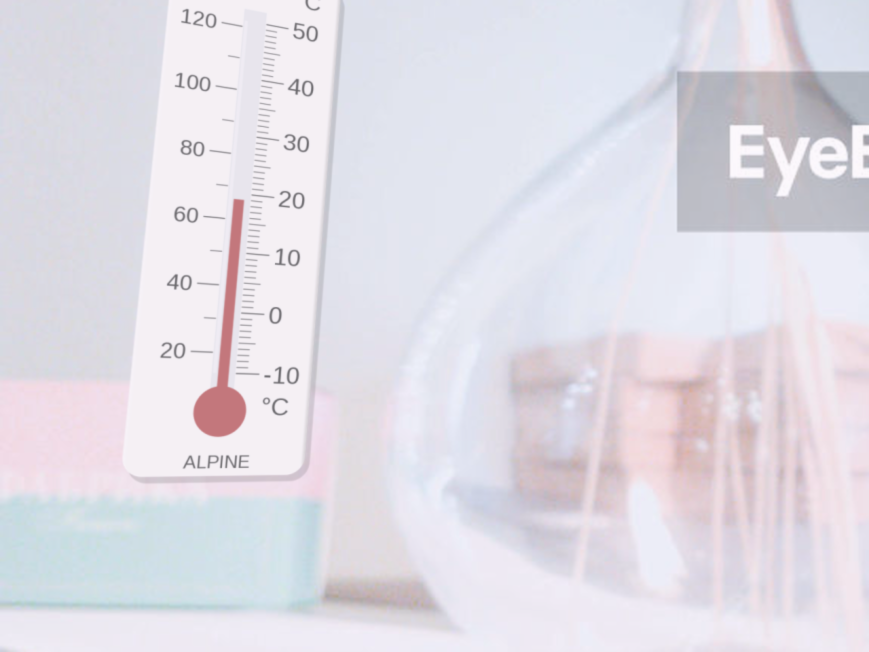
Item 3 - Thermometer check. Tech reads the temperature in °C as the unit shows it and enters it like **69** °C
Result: **19** °C
